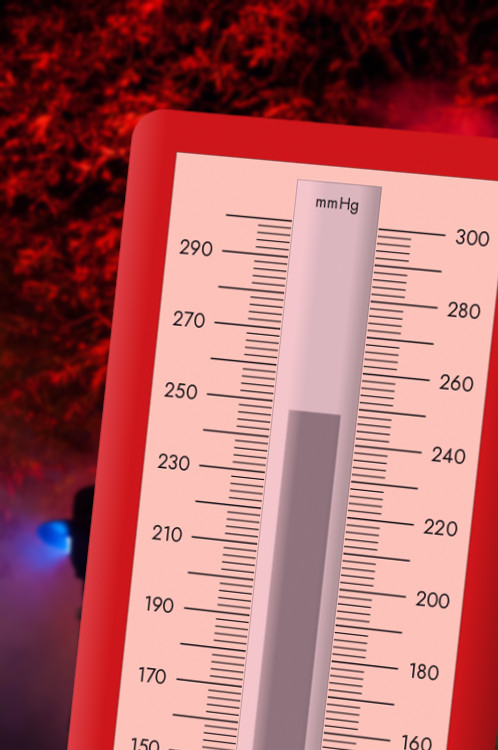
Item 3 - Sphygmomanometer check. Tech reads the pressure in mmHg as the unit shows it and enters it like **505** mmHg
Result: **248** mmHg
